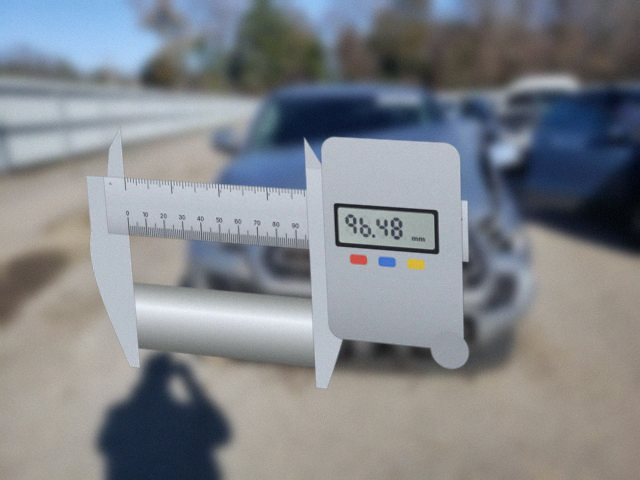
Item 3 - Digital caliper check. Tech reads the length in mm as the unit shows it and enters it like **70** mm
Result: **96.48** mm
